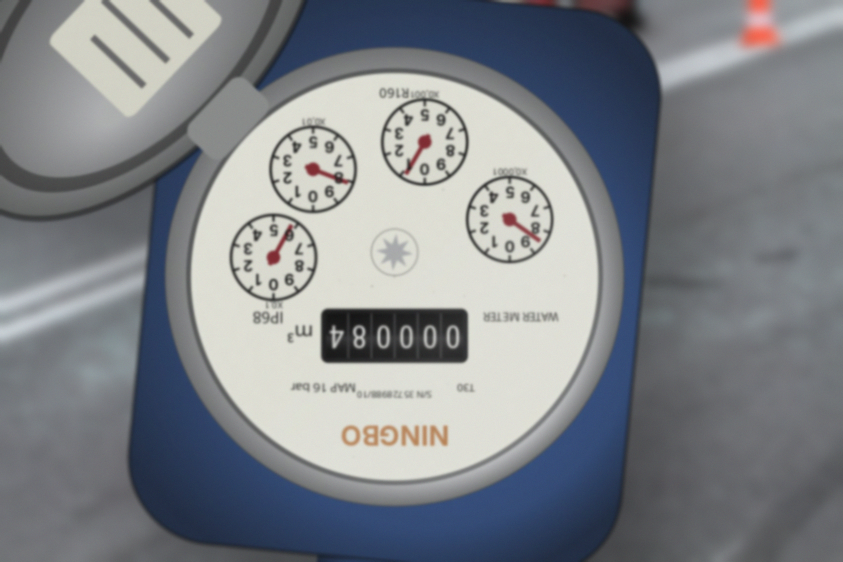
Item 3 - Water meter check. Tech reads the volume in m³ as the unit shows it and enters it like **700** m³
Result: **84.5808** m³
